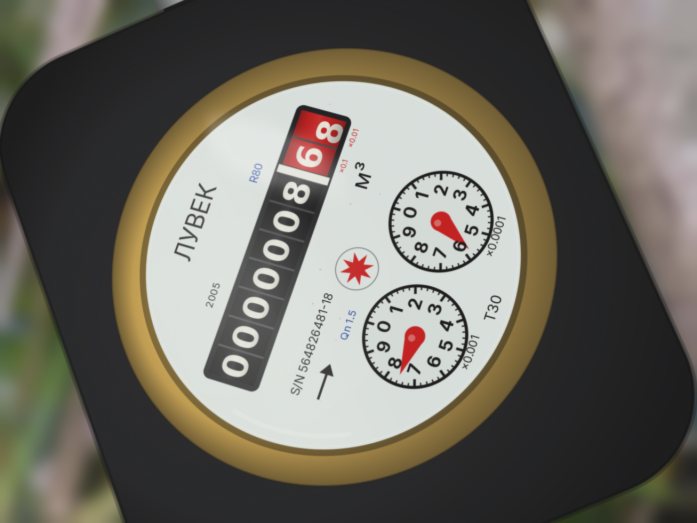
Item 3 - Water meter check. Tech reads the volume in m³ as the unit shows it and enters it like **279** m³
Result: **8.6775** m³
